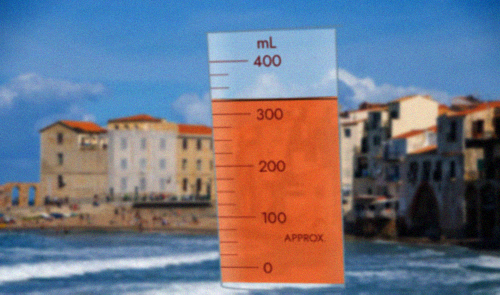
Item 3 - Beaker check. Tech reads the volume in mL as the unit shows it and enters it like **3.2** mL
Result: **325** mL
